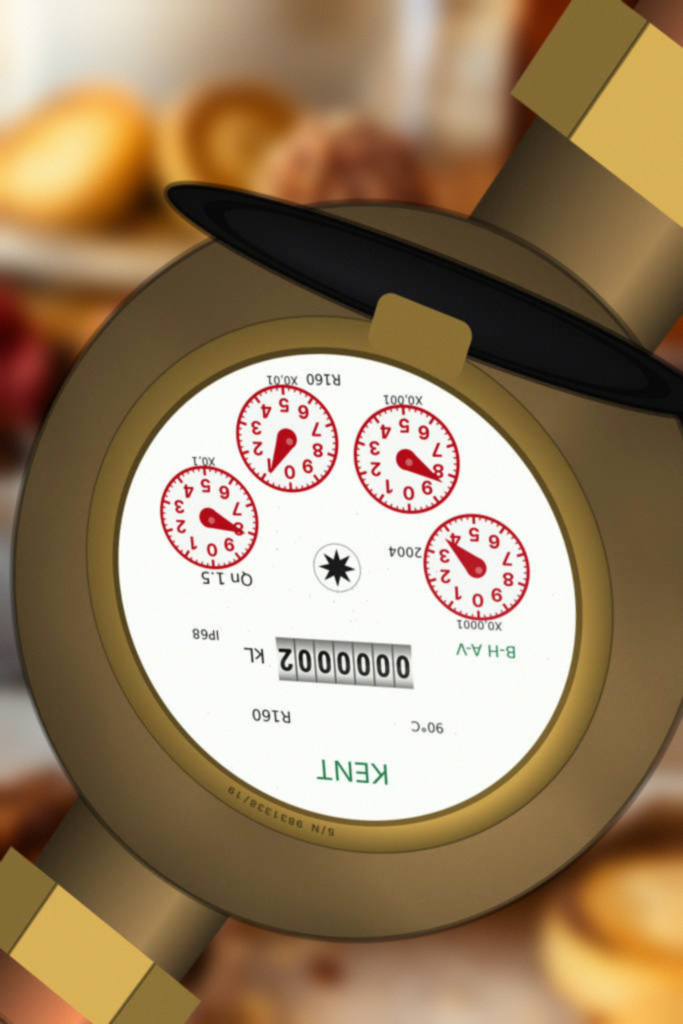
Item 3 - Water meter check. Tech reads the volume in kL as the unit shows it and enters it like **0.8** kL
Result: **2.8083** kL
